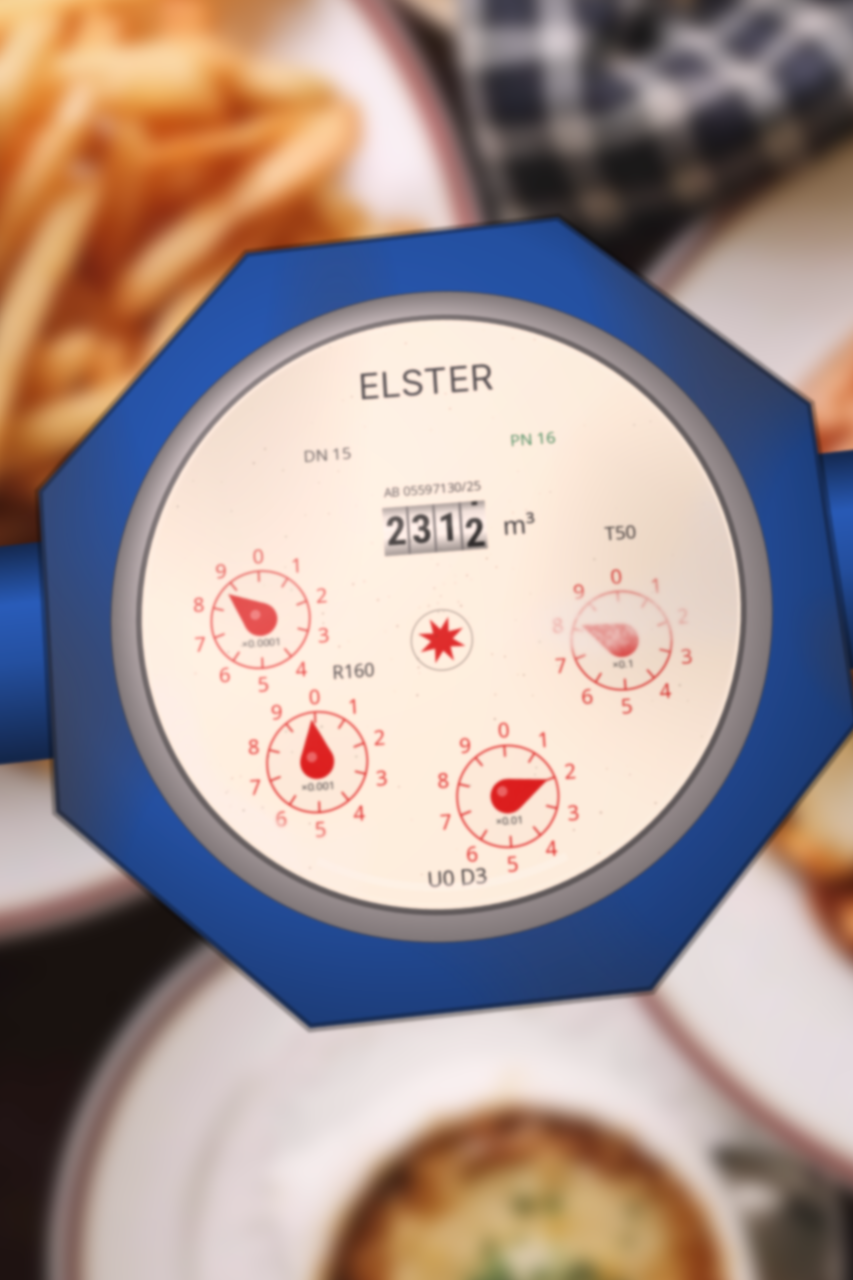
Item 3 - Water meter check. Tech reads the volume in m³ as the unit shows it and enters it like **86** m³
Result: **2311.8198** m³
